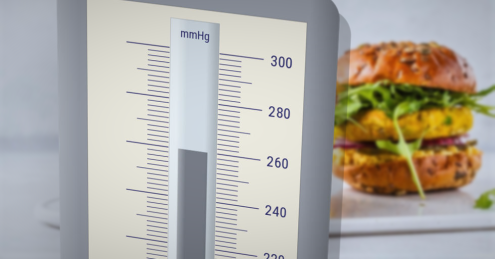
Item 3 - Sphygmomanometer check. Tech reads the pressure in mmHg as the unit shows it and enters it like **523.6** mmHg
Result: **260** mmHg
